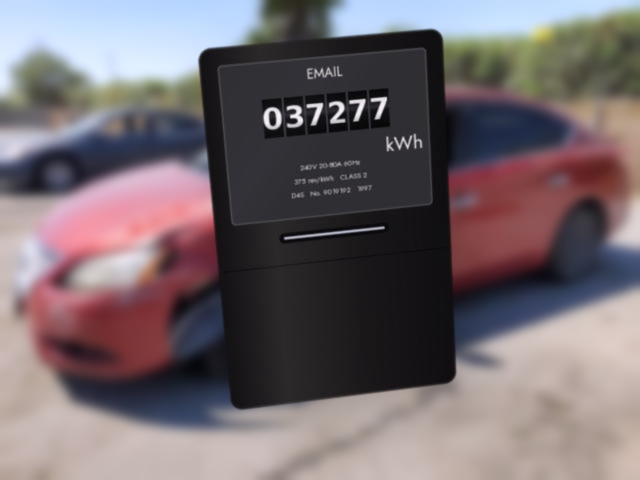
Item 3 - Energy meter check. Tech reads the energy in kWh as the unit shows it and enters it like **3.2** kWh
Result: **37277** kWh
